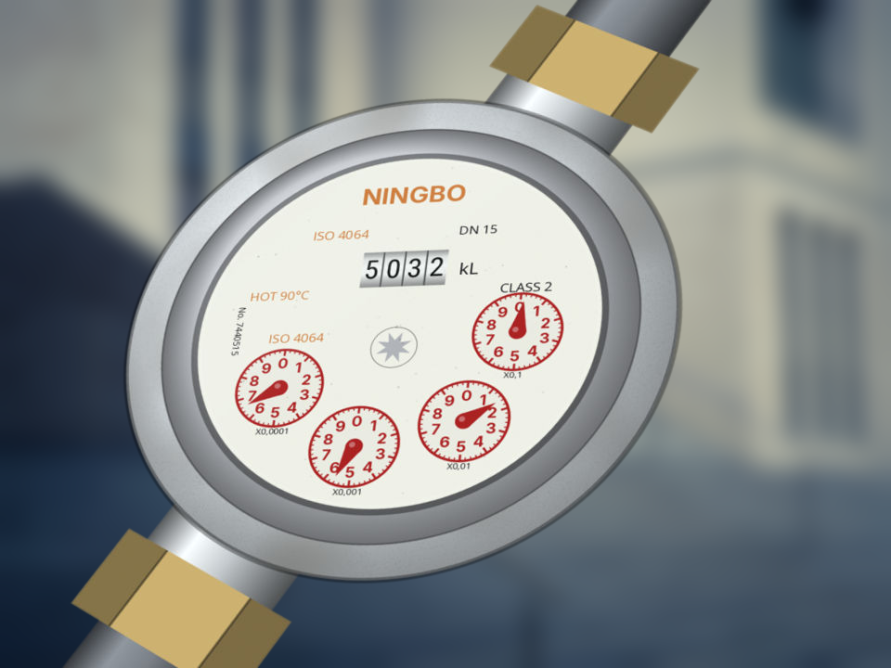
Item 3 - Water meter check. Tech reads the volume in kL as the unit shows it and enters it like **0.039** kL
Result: **5032.0156** kL
